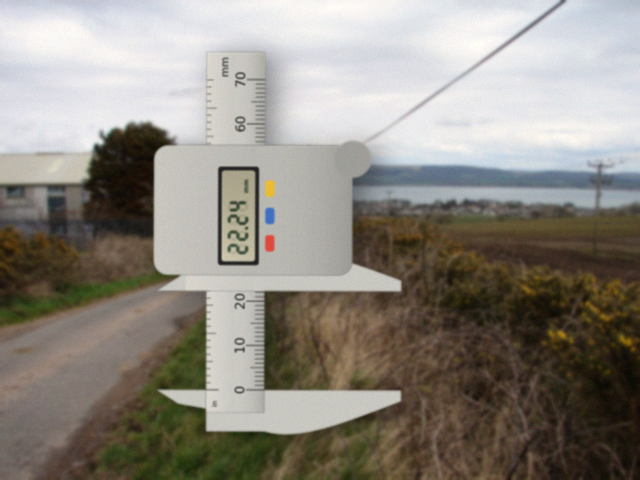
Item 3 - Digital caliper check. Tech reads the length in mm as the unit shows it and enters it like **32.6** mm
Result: **22.24** mm
